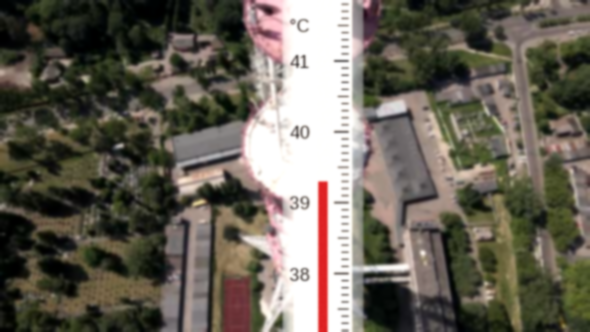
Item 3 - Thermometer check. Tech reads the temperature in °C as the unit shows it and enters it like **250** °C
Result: **39.3** °C
